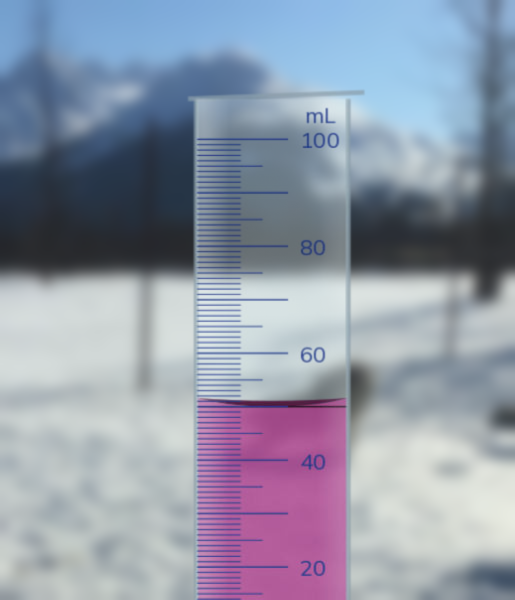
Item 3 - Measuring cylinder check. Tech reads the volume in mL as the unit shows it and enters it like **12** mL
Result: **50** mL
